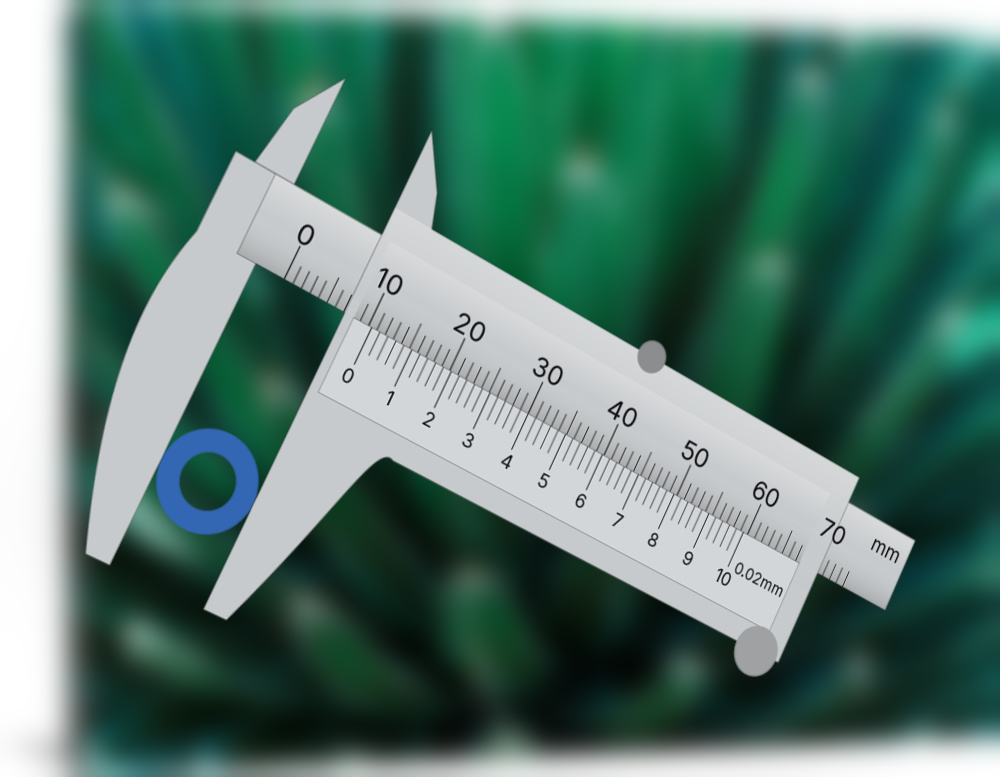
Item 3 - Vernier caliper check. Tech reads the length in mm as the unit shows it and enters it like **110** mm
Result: **10.4** mm
